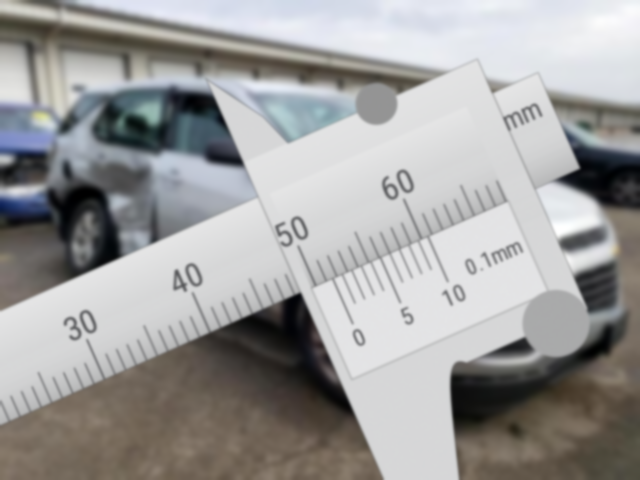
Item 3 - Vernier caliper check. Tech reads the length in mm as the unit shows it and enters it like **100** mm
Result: **51.6** mm
